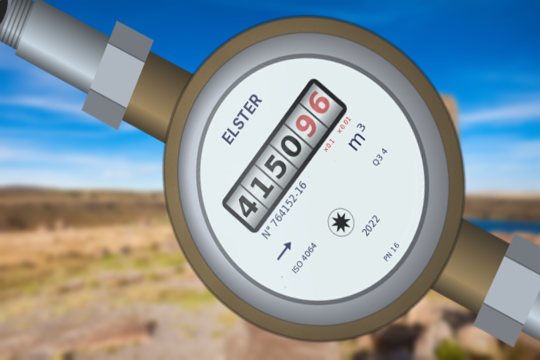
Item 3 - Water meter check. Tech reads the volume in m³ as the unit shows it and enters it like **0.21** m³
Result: **4150.96** m³
